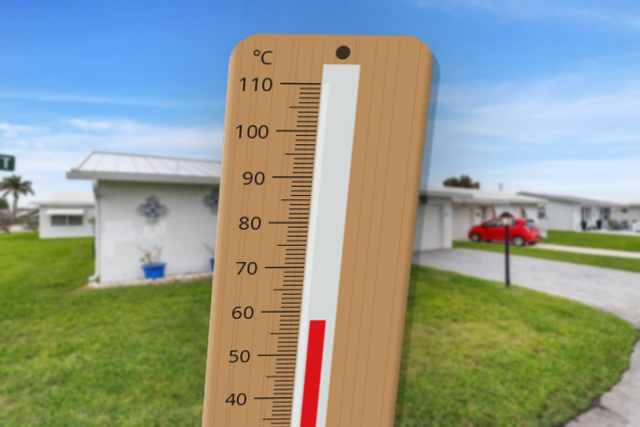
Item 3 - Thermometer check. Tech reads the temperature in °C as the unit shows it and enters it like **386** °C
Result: **58** °C
